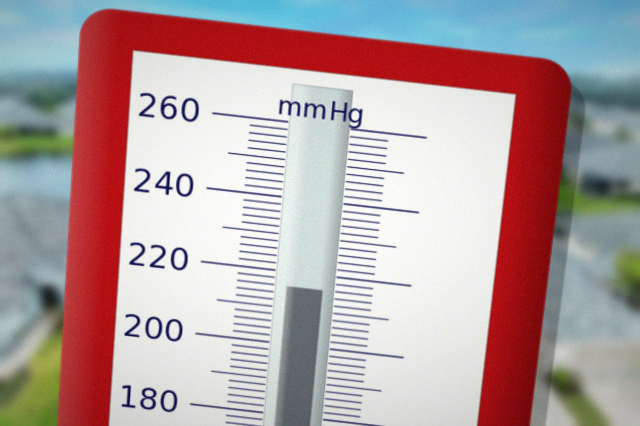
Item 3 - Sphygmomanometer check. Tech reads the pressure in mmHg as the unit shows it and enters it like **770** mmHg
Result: **216** mmHg
